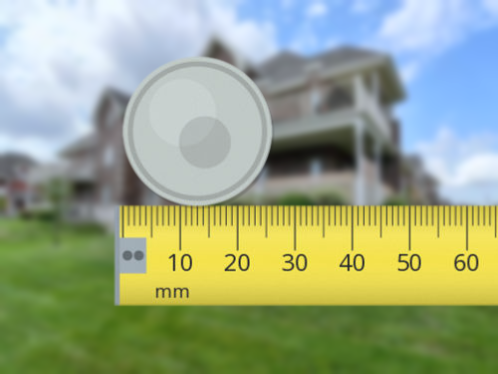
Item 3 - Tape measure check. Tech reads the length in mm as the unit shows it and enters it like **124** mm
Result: **26** mm
